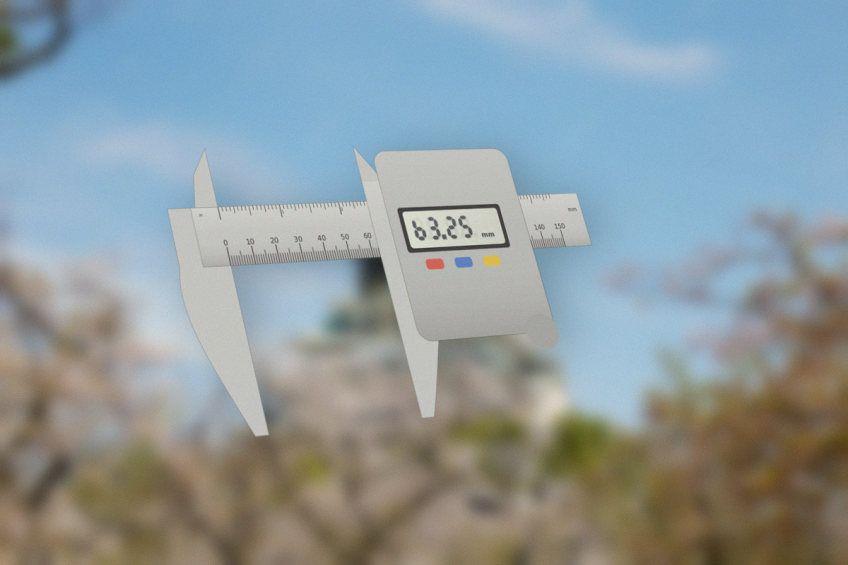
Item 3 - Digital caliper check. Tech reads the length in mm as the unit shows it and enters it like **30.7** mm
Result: **63.25** mm
